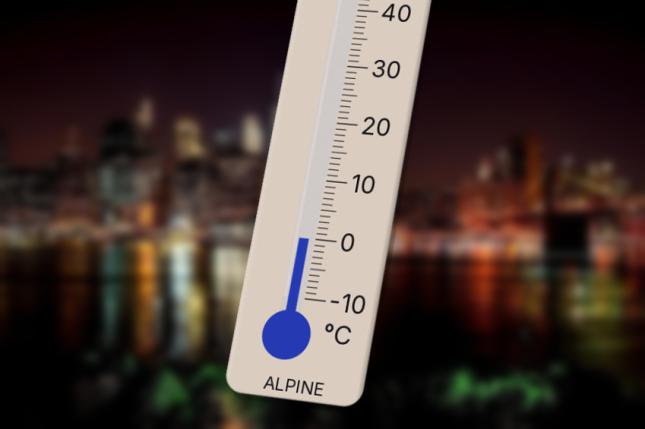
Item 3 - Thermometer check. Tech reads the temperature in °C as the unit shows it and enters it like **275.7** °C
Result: **0** °C
